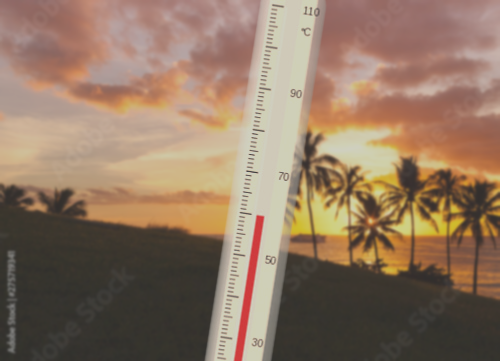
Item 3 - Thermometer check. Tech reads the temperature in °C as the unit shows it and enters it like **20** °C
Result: **60** °C
